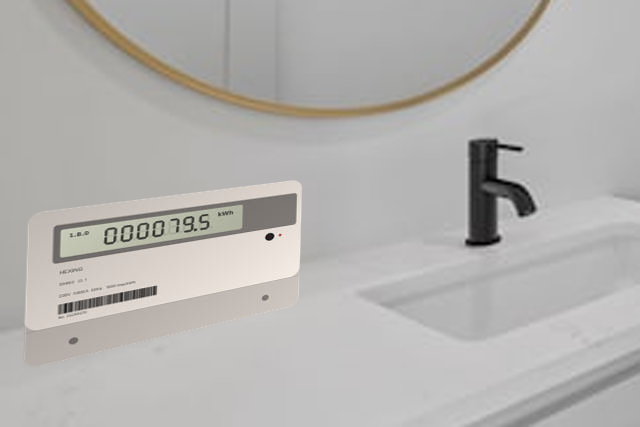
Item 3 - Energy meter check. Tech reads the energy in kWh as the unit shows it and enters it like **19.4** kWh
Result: **79.5** kWh
